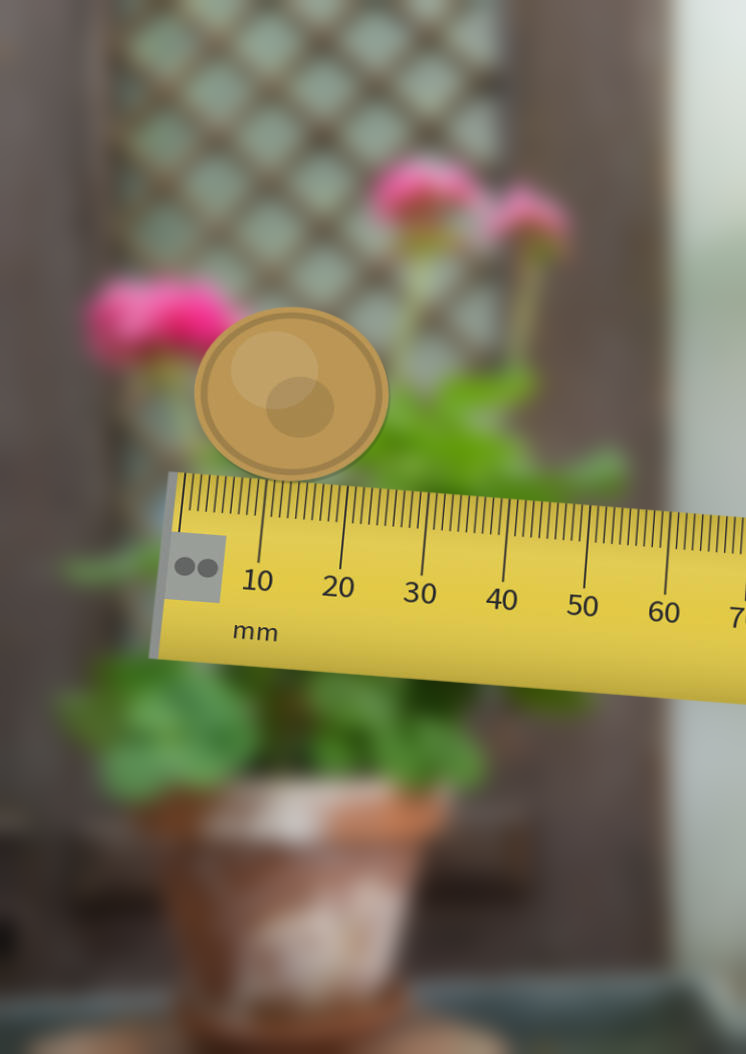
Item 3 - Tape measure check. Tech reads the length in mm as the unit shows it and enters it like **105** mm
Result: **24** mm
